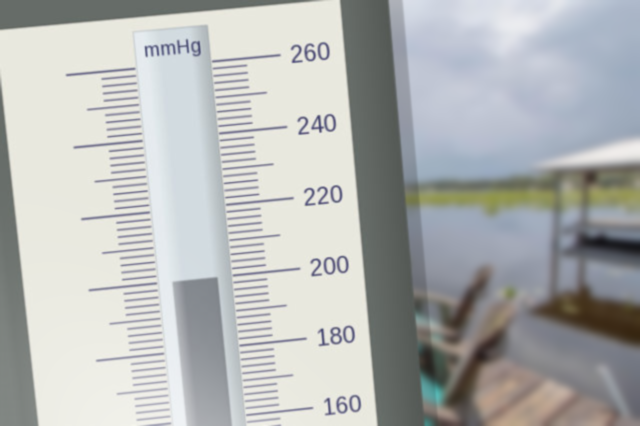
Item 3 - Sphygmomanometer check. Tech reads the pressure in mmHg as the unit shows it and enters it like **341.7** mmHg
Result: **200** mmHg
